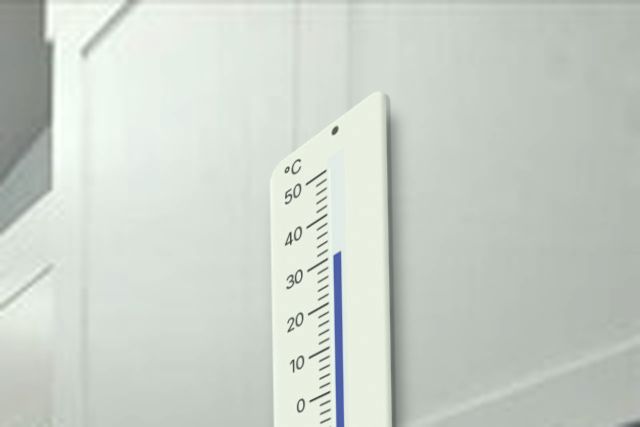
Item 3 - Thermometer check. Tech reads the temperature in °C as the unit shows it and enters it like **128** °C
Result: **30** °C
